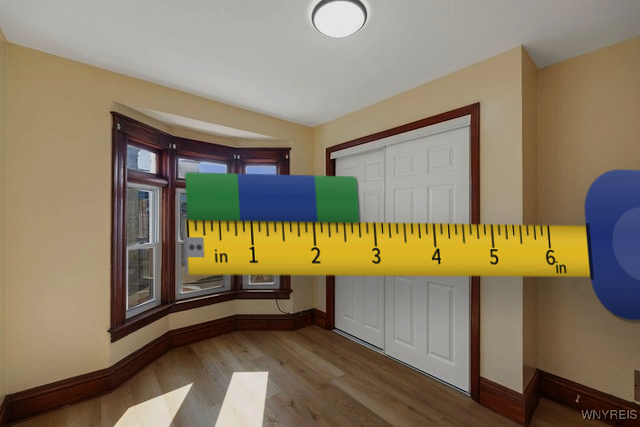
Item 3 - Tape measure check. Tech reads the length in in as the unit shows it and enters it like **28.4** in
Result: **2.75** in
